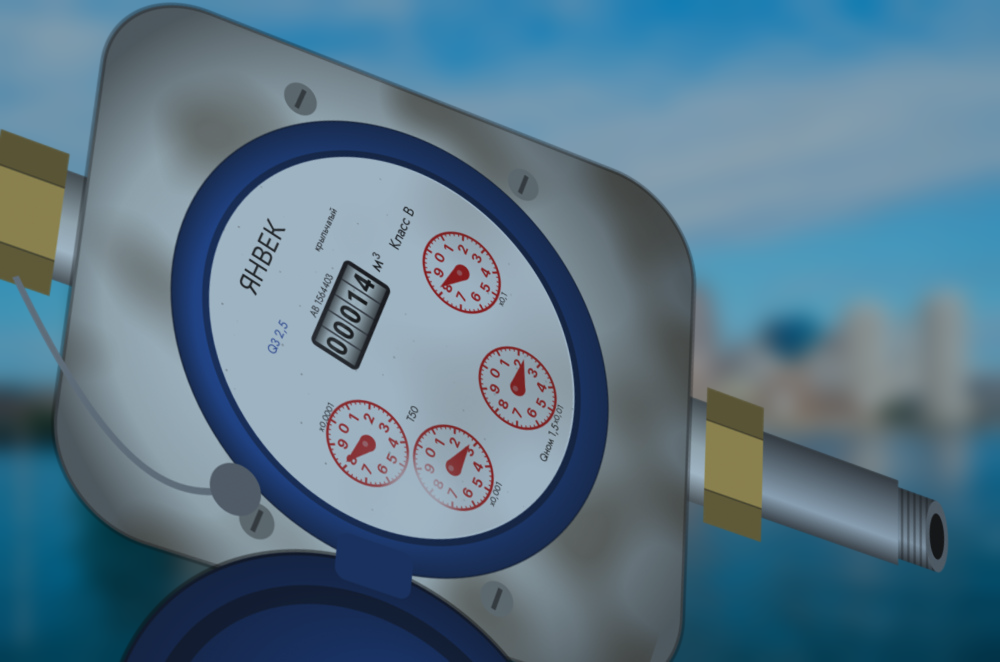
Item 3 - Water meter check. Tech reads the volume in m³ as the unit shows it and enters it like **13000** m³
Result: **14.8228** m³
